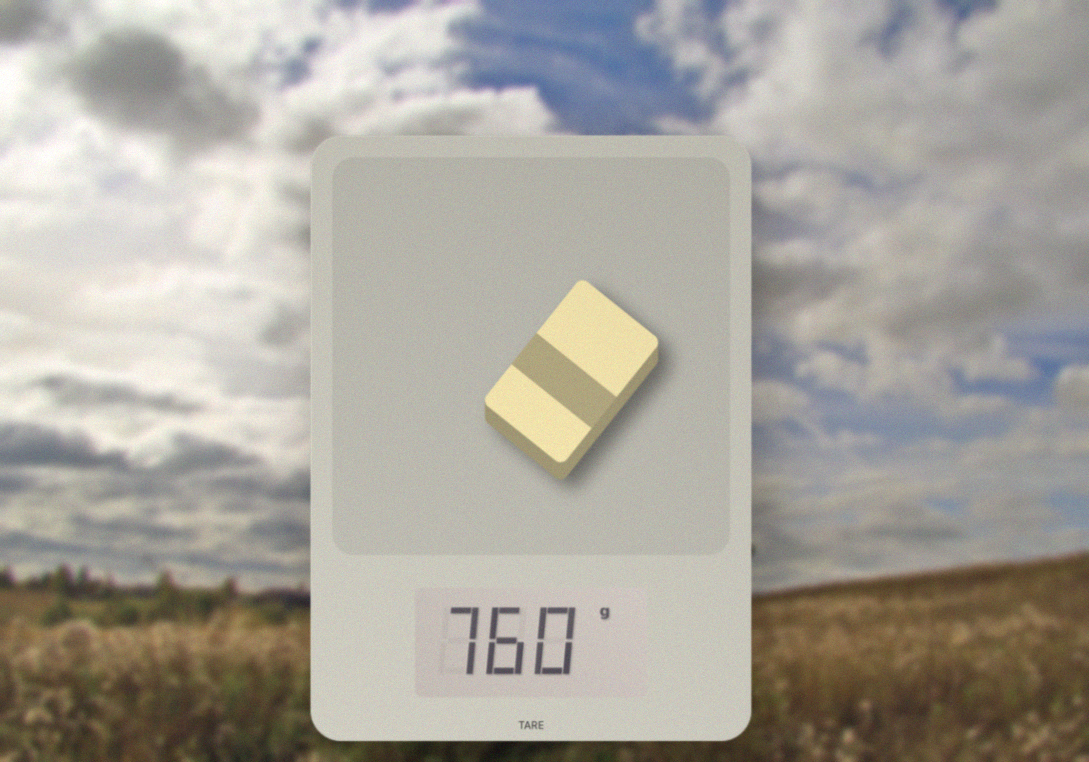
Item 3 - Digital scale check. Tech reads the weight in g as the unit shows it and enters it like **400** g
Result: **760** g
